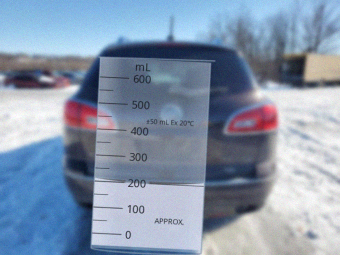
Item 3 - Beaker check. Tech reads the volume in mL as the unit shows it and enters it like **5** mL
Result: **200** mL
